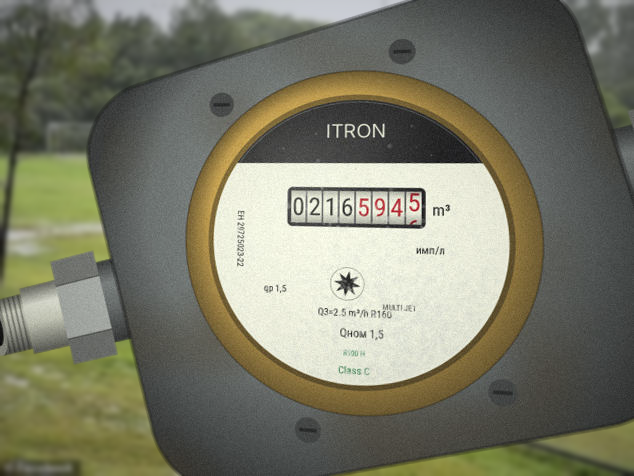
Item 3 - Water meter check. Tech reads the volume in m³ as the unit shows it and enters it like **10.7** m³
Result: **216.5945** m³
